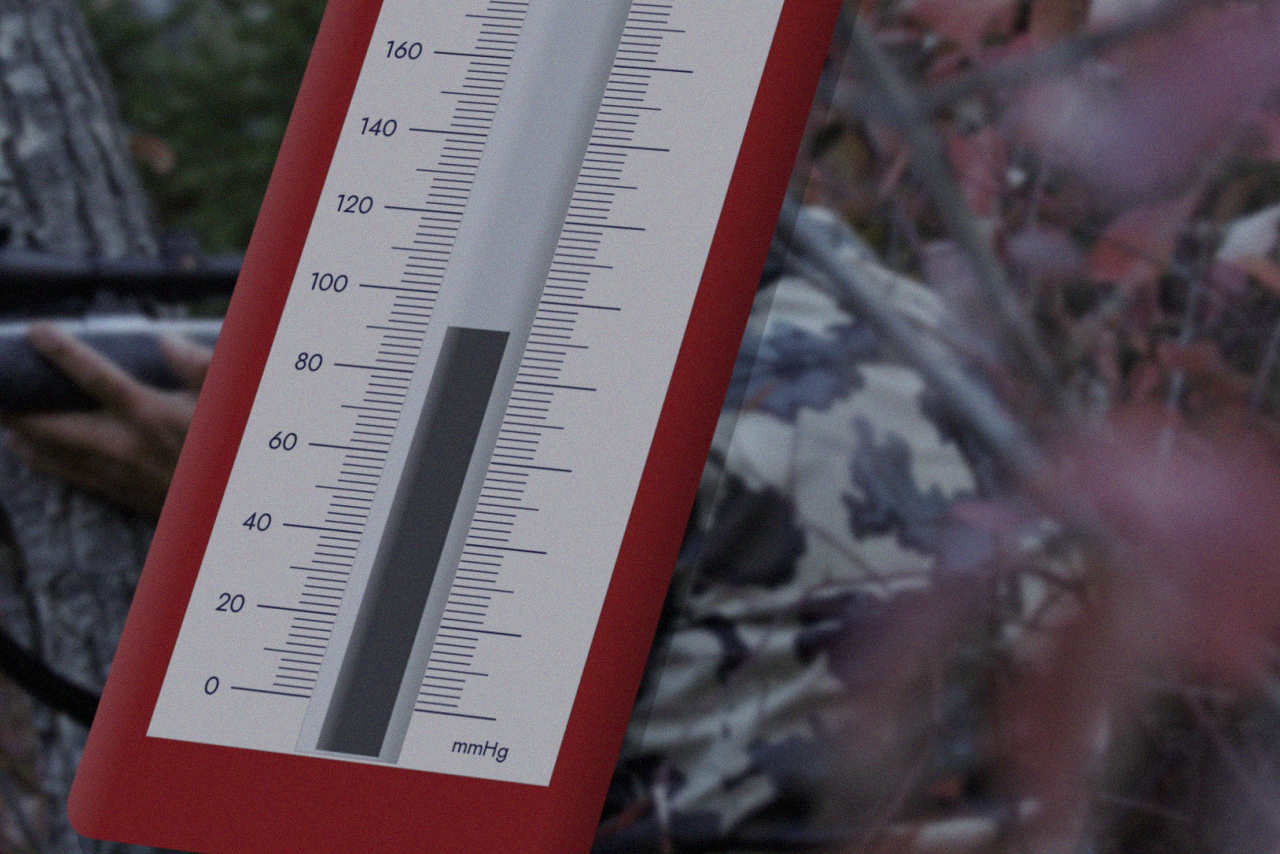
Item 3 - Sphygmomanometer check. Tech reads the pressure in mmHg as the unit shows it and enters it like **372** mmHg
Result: **92** mmHg
